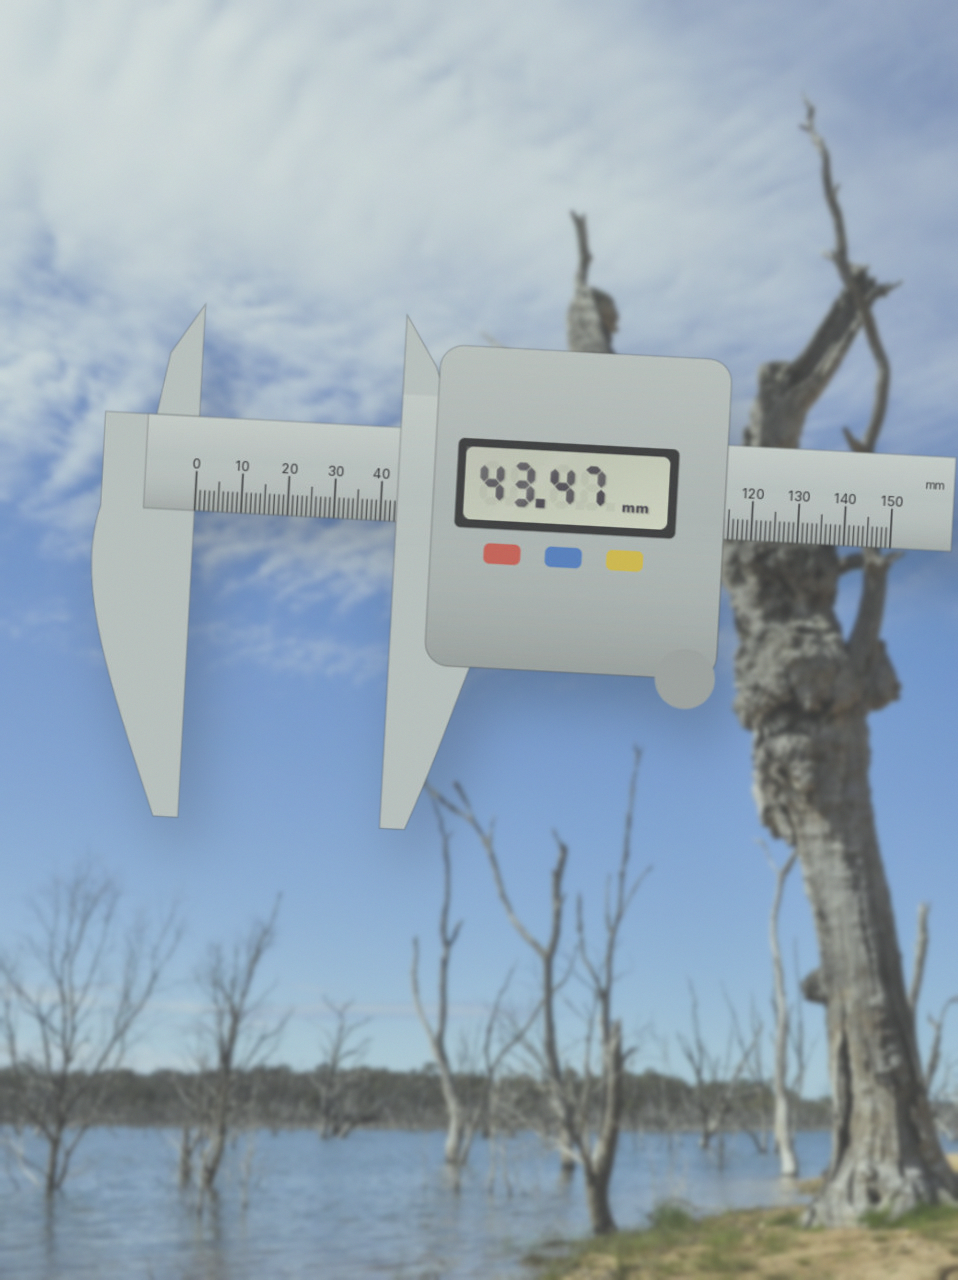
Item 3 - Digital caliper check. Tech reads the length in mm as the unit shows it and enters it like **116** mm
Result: **43.47** mm
